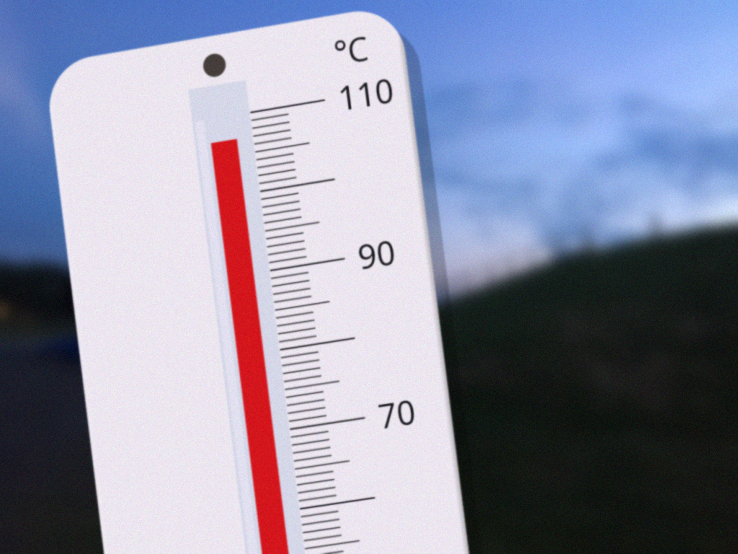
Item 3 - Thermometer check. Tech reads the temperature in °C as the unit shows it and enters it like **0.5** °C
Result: **107** °C
